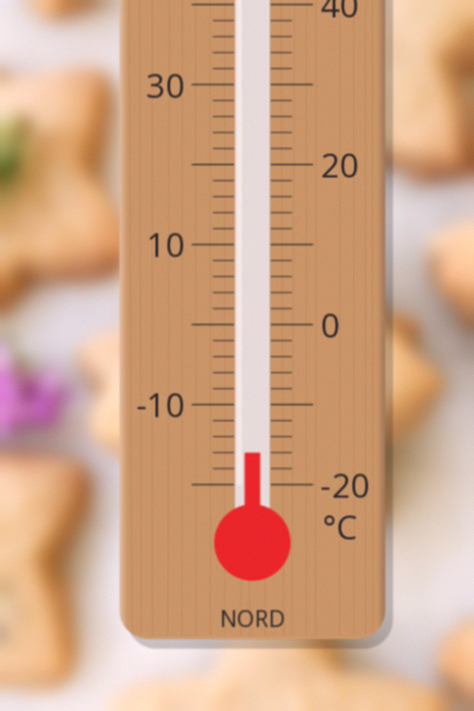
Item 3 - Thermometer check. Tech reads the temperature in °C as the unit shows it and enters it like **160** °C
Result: **-16** °C
